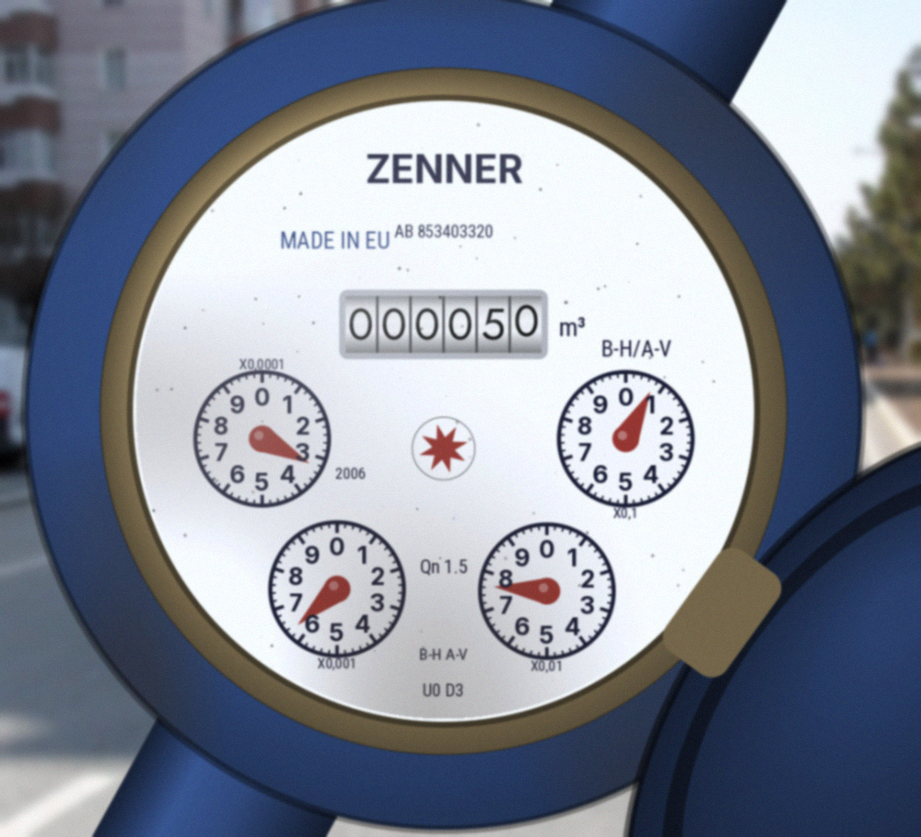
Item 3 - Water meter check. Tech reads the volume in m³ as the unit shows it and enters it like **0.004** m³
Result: **50.0763** m³
